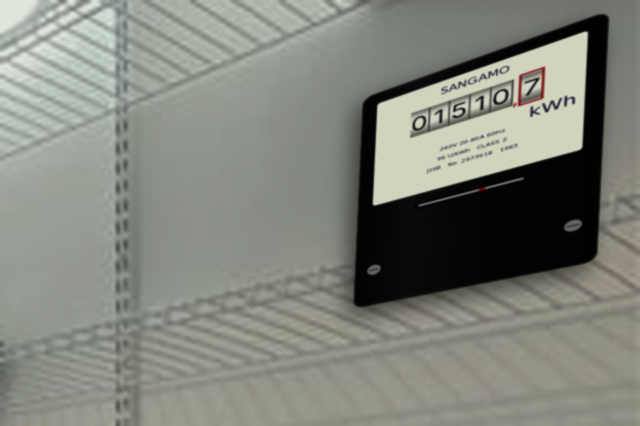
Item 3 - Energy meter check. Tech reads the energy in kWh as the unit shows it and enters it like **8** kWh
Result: **1510.7** kWh
